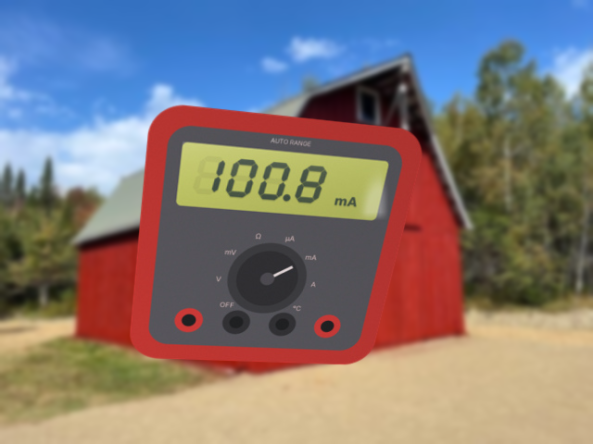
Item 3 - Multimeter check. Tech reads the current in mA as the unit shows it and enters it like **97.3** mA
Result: **100.8** mA
